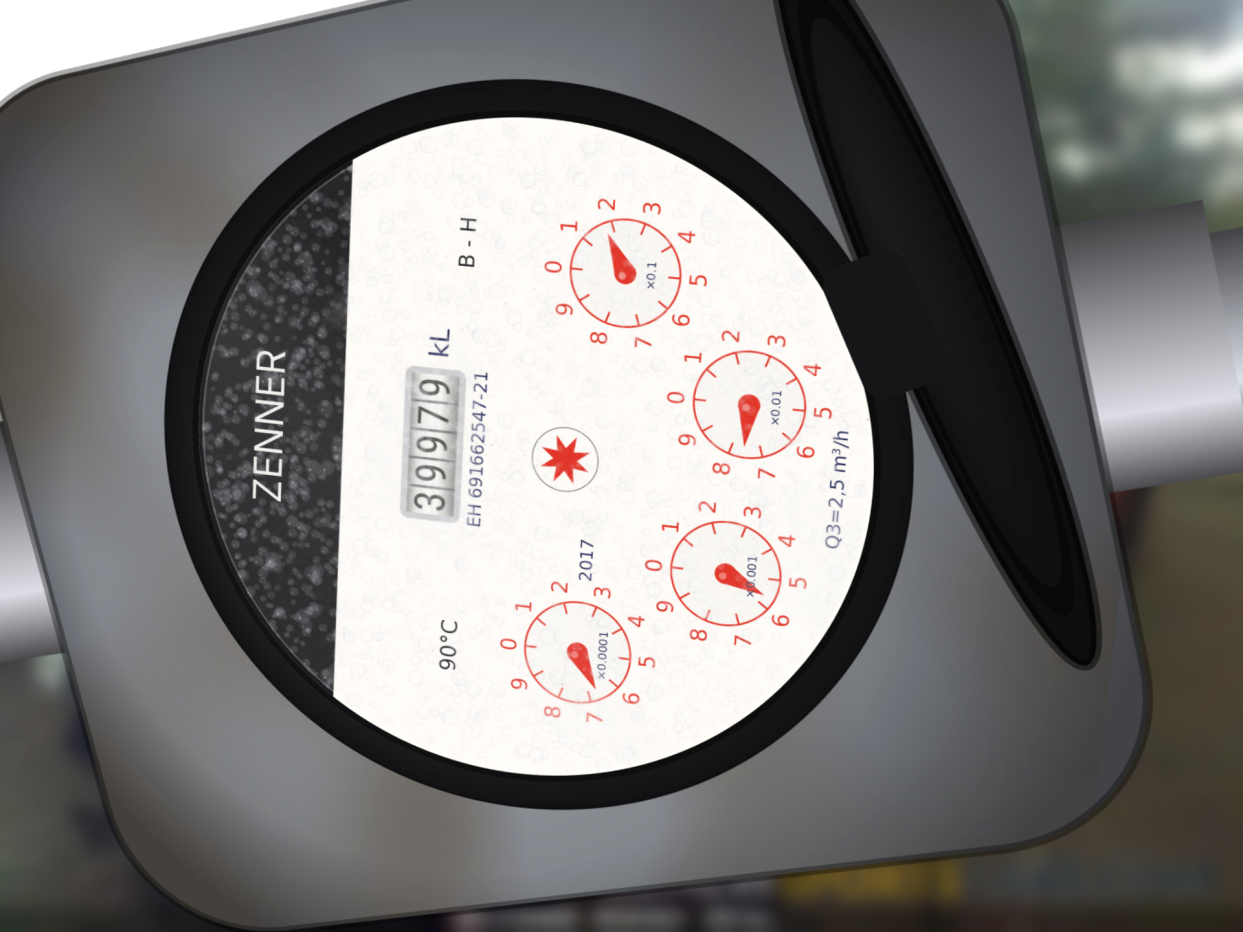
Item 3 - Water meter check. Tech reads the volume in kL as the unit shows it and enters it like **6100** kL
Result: **39979.1756** kL
